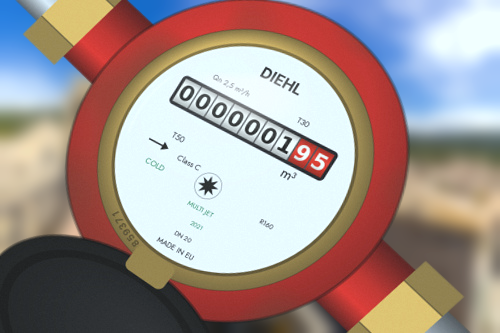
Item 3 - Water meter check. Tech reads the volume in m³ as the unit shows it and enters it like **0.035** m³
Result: **1.95** m³
